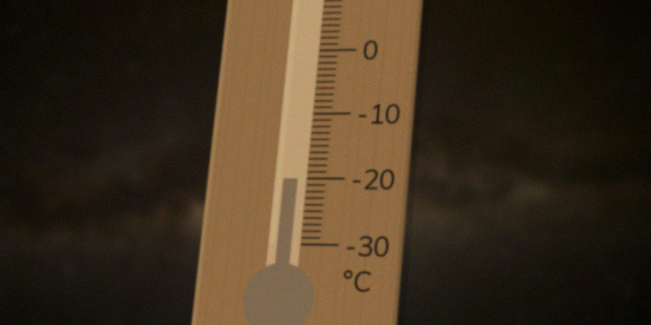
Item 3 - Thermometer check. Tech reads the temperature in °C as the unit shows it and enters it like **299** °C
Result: **-20** °C
